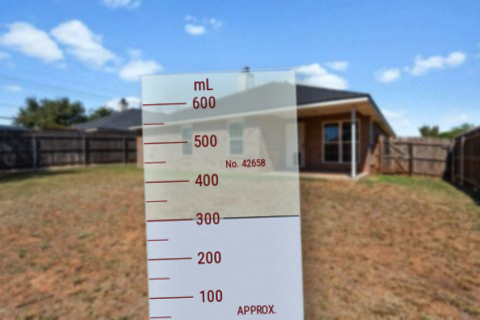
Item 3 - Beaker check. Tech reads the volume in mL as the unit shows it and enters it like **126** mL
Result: **300** mL
